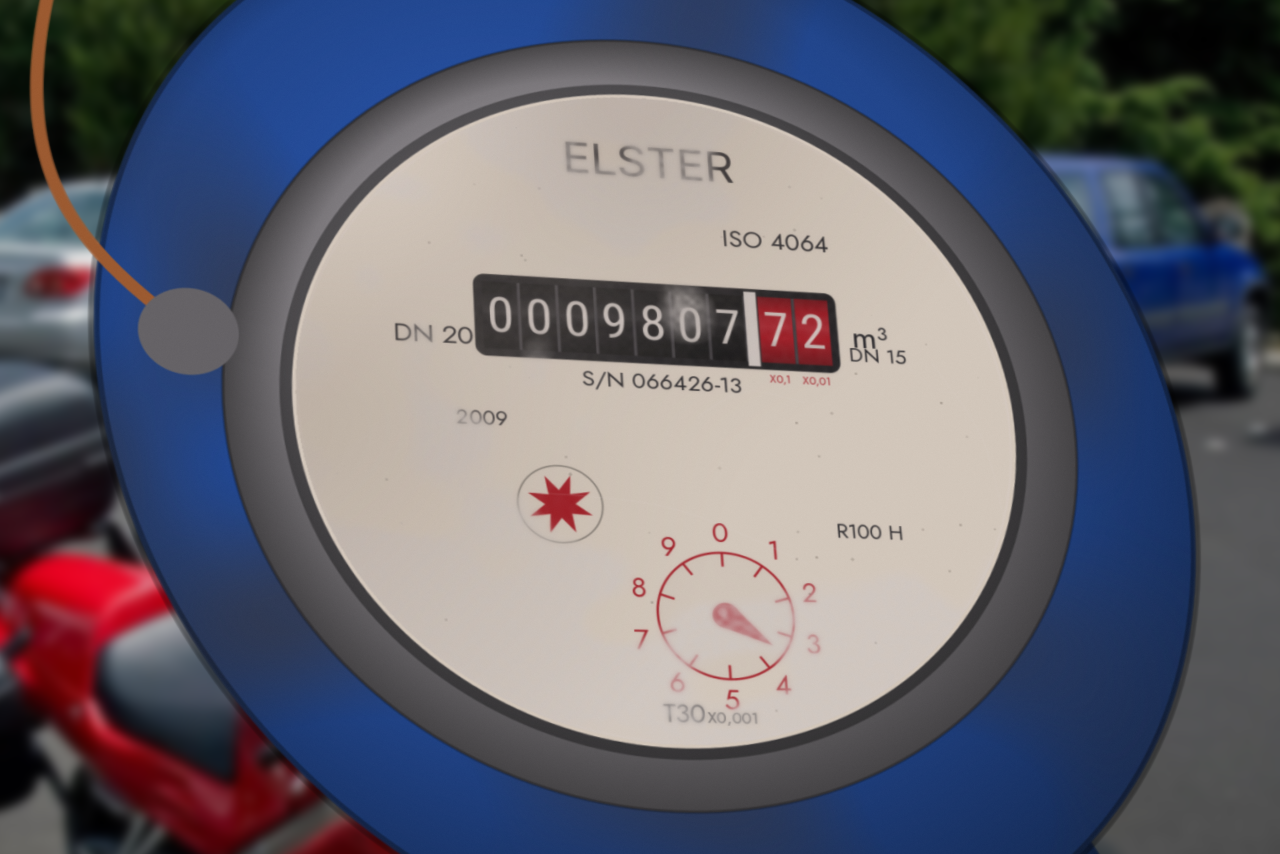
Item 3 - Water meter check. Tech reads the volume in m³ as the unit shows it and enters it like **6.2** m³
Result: **9807.723** m³
